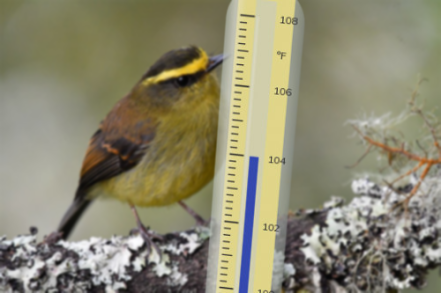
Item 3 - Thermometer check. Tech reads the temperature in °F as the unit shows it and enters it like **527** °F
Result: **104** °F
